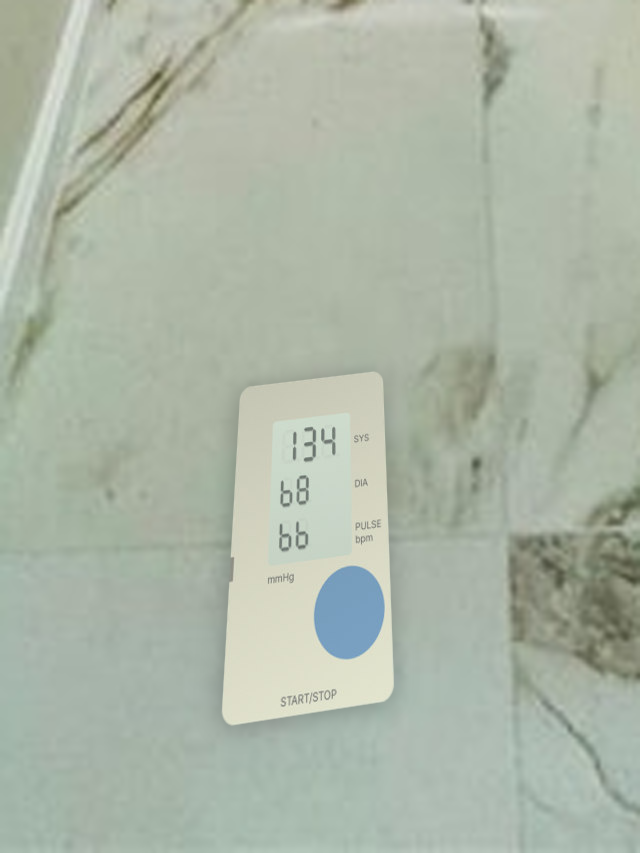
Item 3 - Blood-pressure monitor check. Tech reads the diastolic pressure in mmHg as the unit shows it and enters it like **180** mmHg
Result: **68** mmHg
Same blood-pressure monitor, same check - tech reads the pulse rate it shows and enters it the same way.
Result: **66** bpm
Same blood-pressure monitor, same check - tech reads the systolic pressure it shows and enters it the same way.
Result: **134** mmHg
